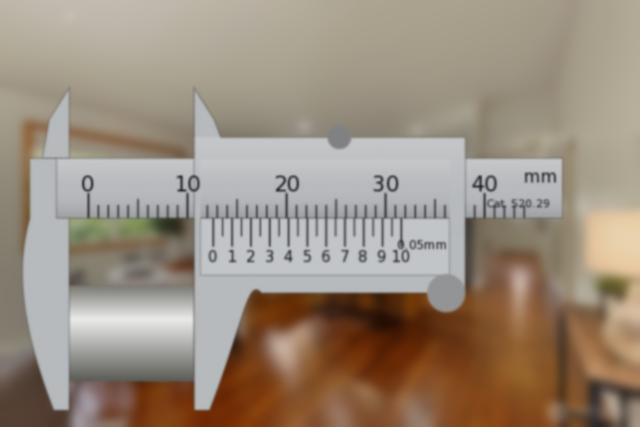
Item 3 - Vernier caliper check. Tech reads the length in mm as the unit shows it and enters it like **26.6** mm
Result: **12.6** mm
